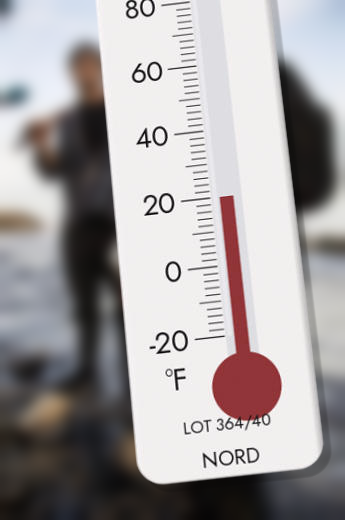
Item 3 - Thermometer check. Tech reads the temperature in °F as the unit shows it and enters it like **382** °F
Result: **20** °F
